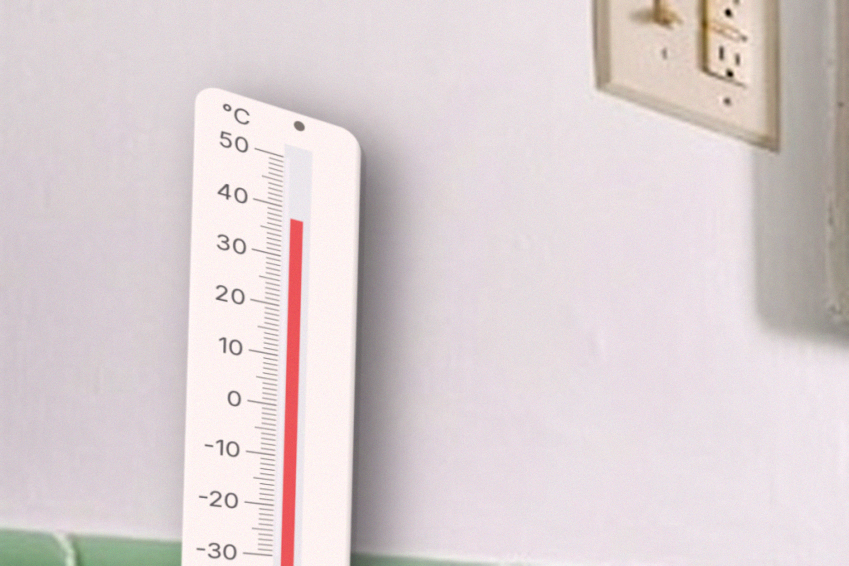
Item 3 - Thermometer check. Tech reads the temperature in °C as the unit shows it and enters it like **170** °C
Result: **38** °C
